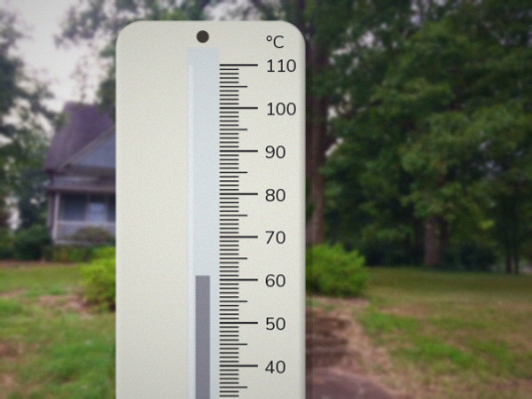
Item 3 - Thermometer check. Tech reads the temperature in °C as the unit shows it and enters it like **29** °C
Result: **61** °C
